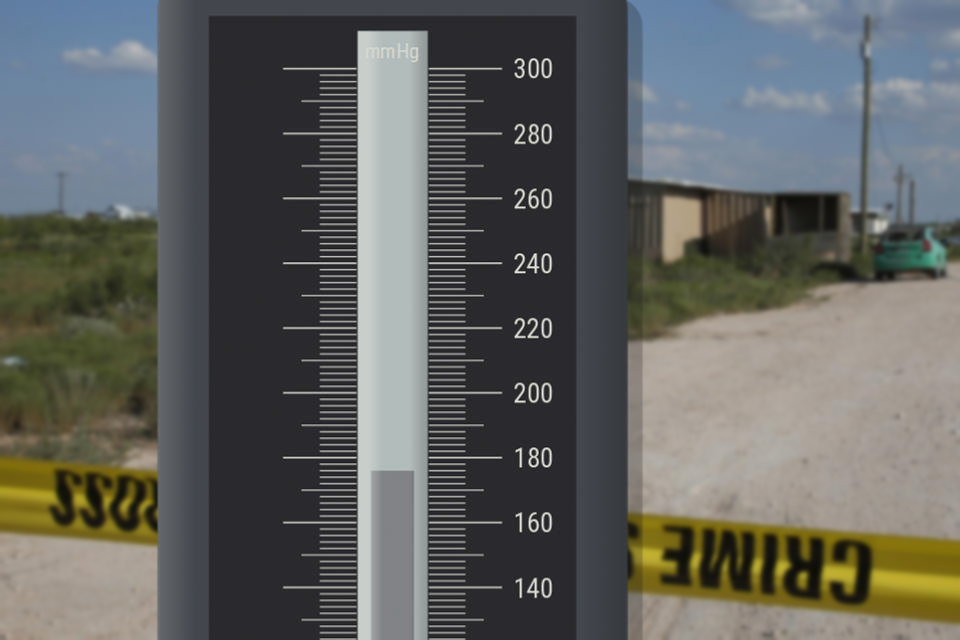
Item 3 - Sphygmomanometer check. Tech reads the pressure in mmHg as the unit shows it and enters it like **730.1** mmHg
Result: **176** mmHg
